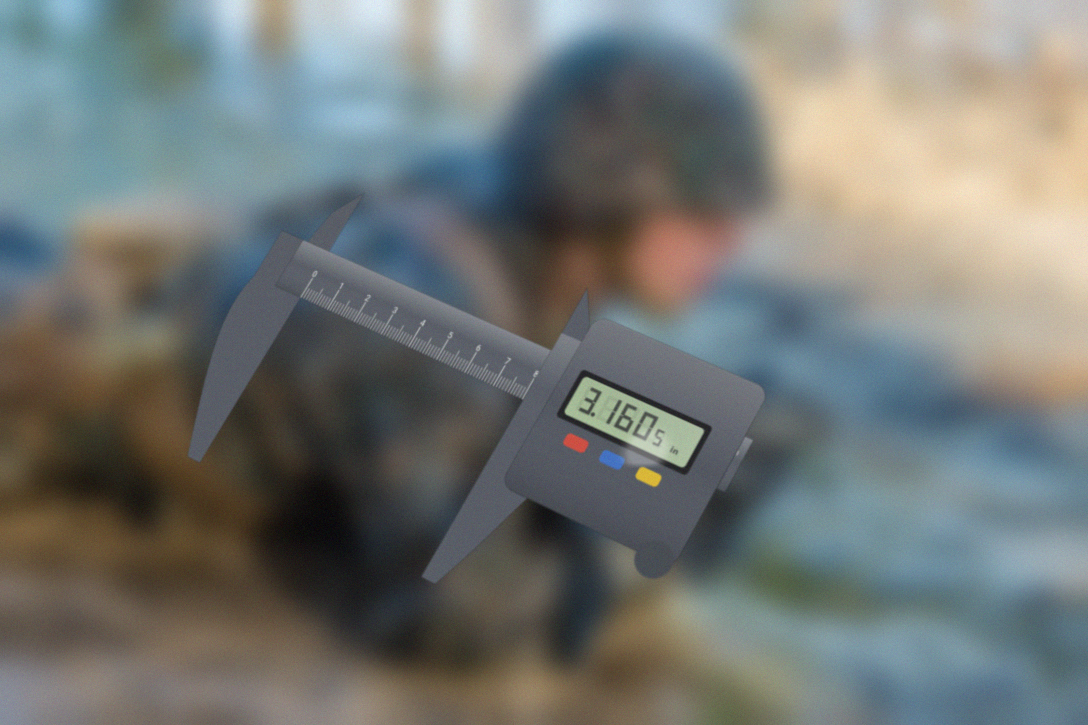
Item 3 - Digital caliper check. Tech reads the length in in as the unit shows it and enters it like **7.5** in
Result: **3.1605** in
